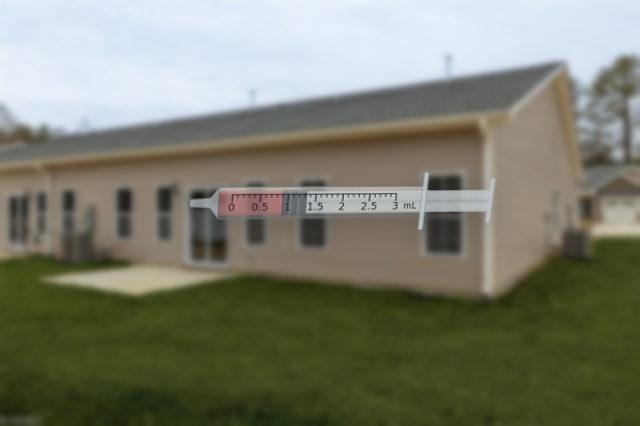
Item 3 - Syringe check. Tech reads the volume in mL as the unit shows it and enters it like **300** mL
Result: **0.9** mL
